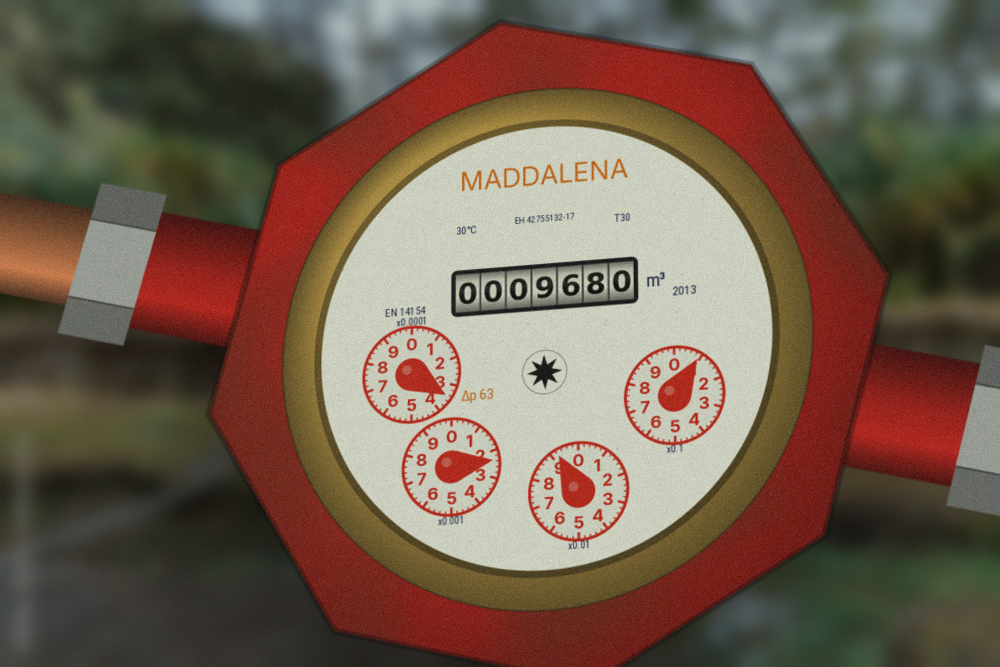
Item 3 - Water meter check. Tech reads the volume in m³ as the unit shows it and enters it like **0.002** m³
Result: **9680.0923** m³
